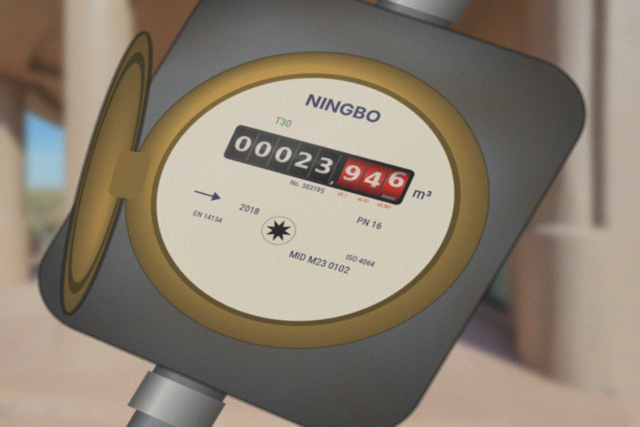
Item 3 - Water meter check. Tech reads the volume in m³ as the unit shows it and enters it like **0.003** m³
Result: **23.946** m³
